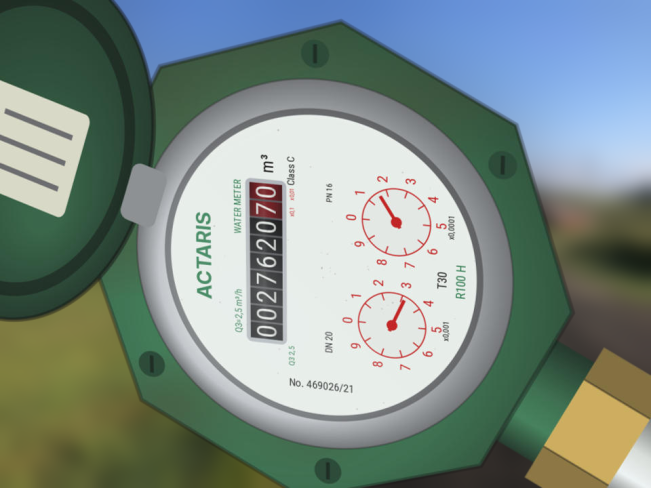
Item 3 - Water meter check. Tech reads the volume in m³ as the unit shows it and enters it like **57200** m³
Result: **27620.7031** m³
